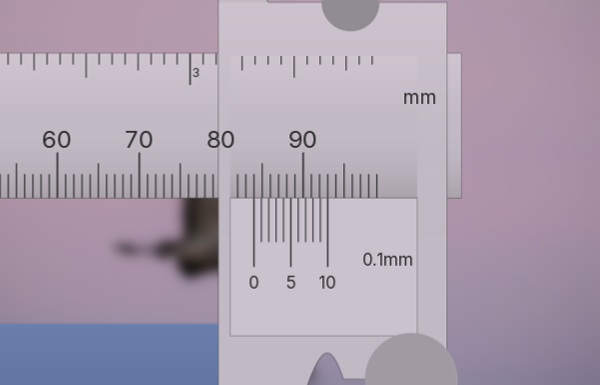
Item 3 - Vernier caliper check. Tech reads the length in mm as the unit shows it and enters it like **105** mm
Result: **84.0** mm
